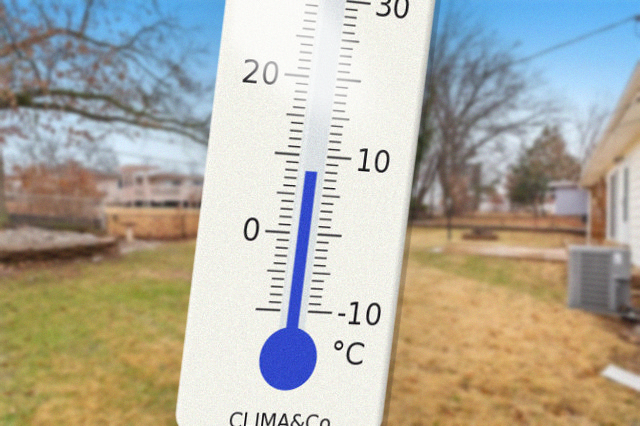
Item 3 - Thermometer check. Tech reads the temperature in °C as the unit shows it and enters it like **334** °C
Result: **8** °C
